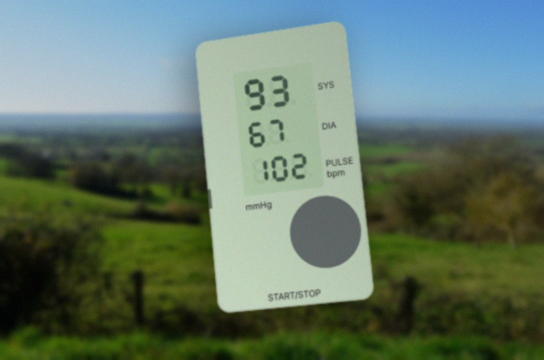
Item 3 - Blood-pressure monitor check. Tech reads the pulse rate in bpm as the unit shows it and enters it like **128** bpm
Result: **102** bpm
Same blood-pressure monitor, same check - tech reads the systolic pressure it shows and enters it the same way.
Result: **93** mmHg
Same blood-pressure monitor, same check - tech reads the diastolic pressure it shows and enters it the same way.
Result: **67** mmHg
